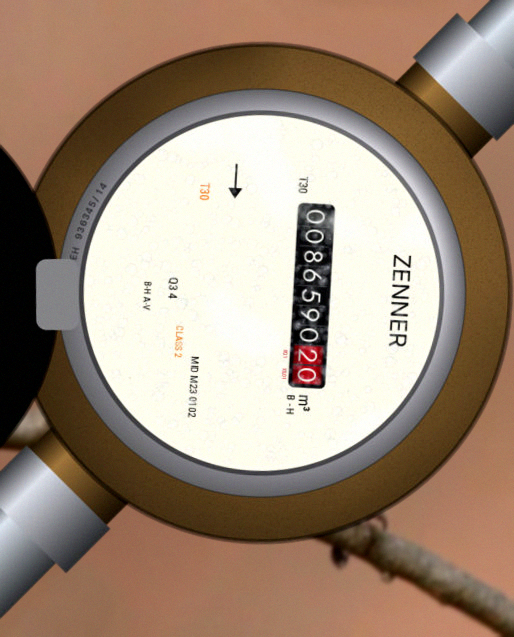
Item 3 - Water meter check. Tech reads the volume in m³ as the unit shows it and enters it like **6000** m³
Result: **86590.20** m³
